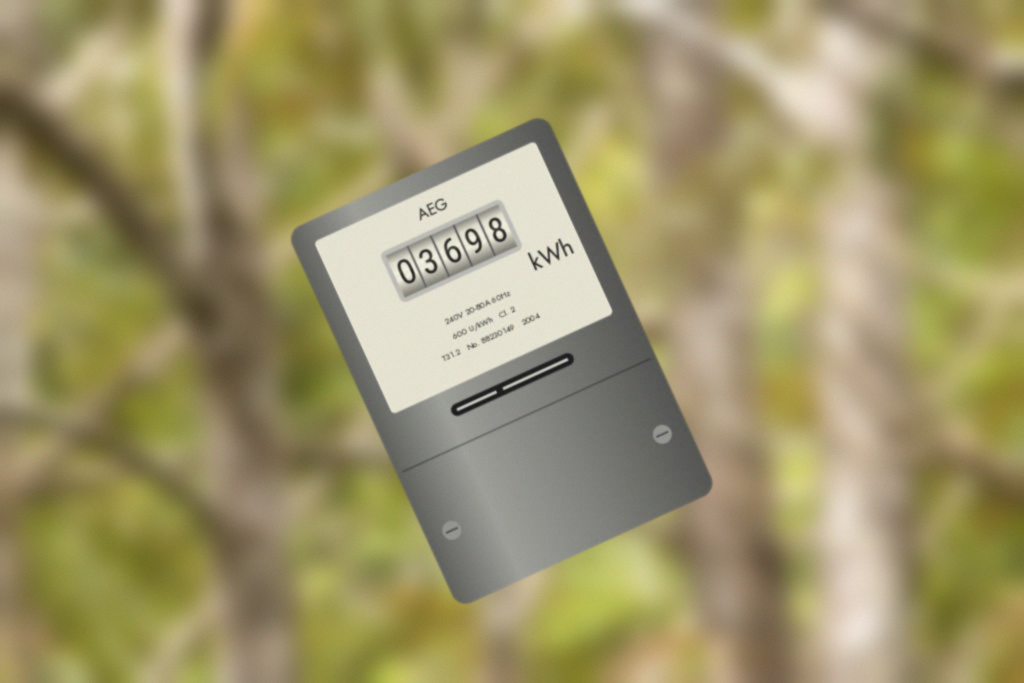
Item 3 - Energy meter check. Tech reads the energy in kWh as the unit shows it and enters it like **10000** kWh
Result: **3698** kWh
